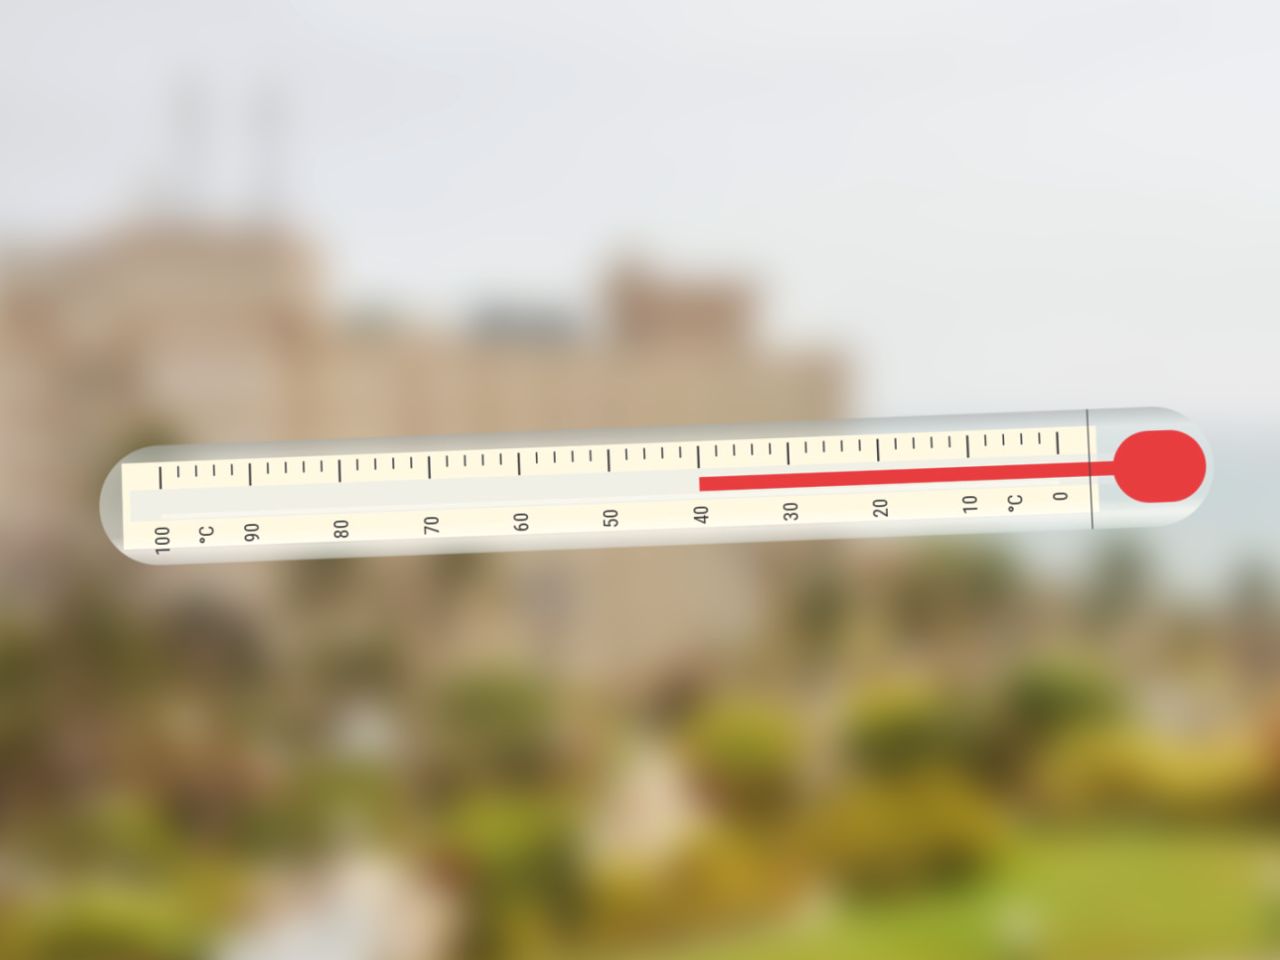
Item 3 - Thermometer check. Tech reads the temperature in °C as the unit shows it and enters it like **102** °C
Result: **40** °C
